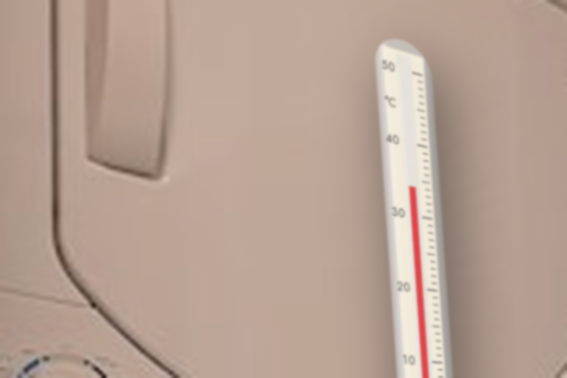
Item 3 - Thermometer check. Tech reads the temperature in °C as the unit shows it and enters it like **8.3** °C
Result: **34** °C
